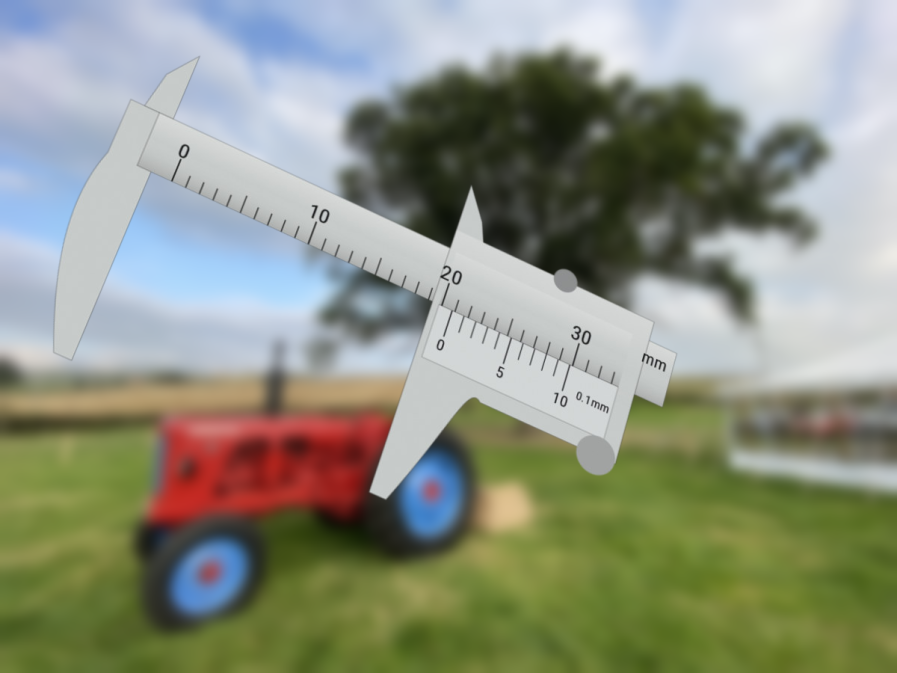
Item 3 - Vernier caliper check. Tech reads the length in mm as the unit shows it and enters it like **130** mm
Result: **20.8** mm
